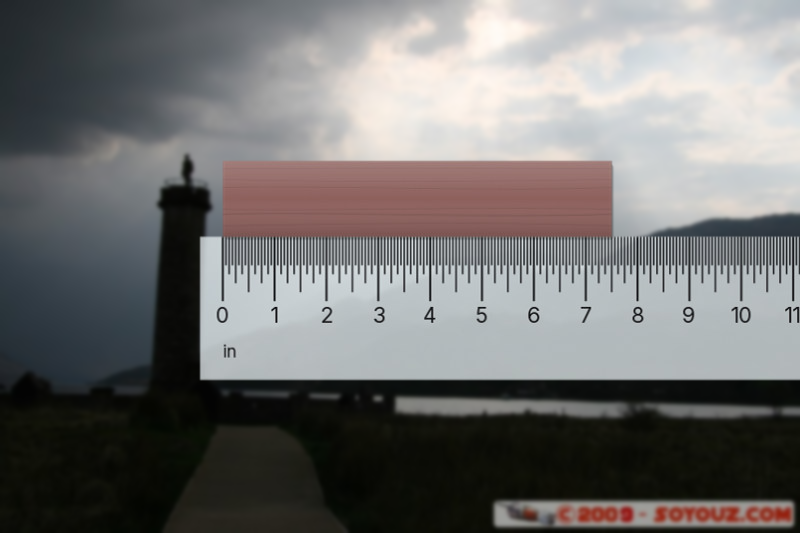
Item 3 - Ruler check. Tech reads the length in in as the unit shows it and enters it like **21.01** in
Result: **7.5** in
